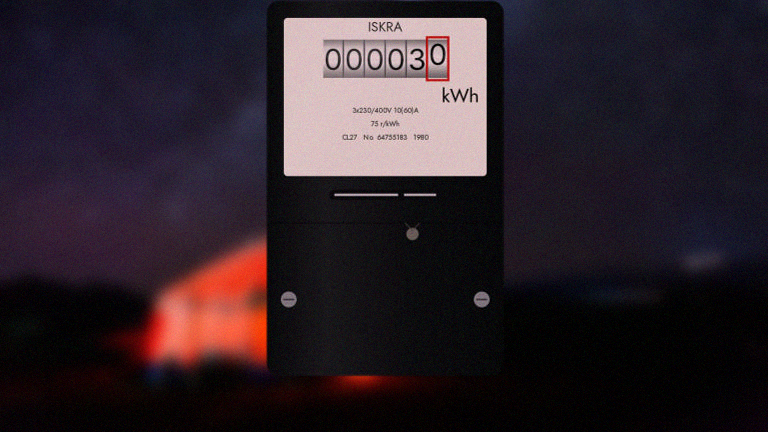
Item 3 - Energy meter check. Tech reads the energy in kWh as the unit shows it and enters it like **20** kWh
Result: **3.0** kWh
